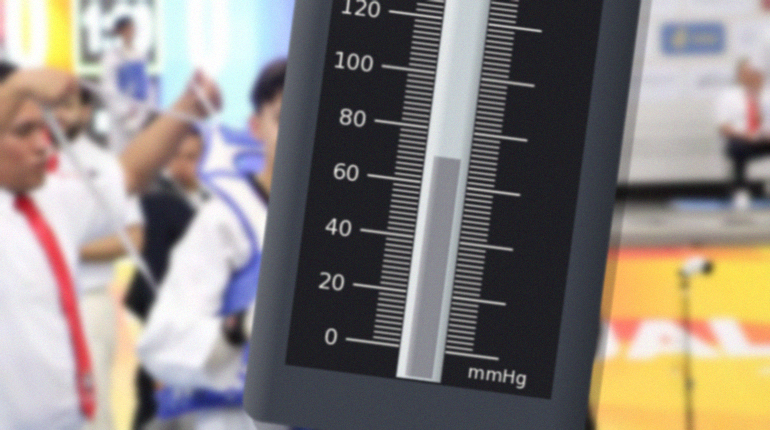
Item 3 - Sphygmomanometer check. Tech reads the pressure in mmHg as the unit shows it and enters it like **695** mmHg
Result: **70** mmHg
